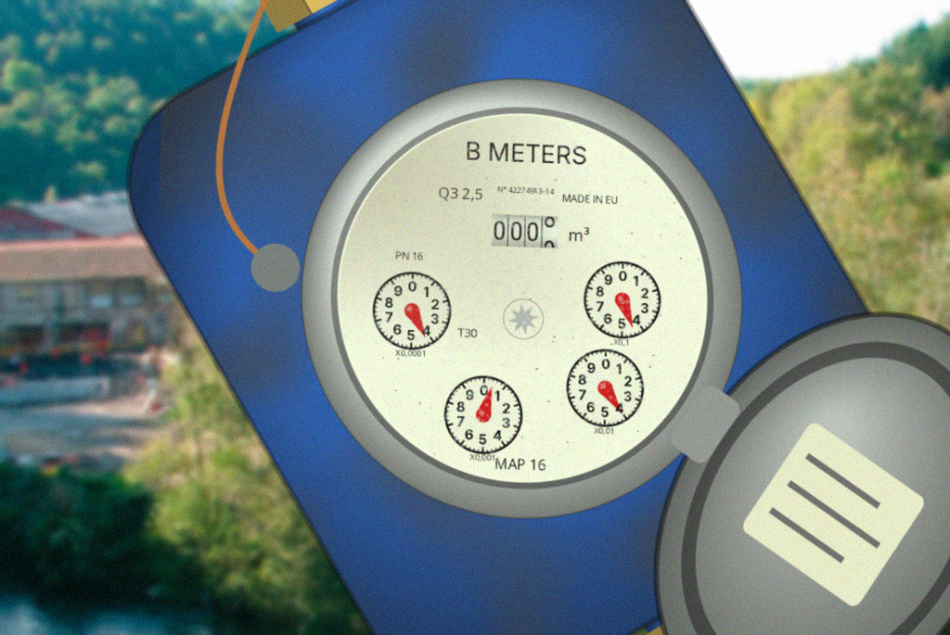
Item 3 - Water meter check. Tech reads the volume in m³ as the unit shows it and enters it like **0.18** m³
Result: **8.4404** m³
